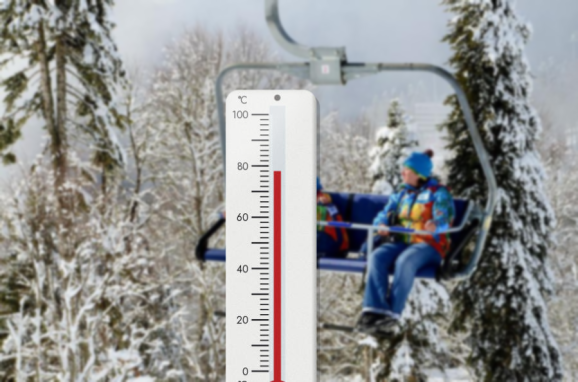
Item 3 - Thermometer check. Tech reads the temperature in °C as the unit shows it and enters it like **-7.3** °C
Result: **78** °C
